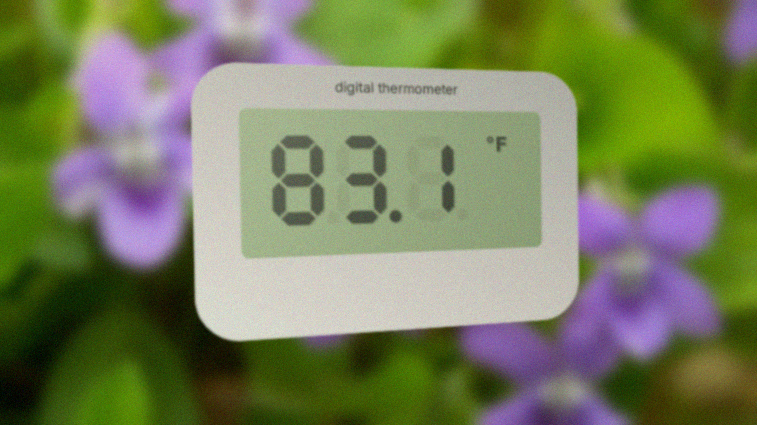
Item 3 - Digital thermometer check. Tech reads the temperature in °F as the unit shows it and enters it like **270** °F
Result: **83.1** °F
